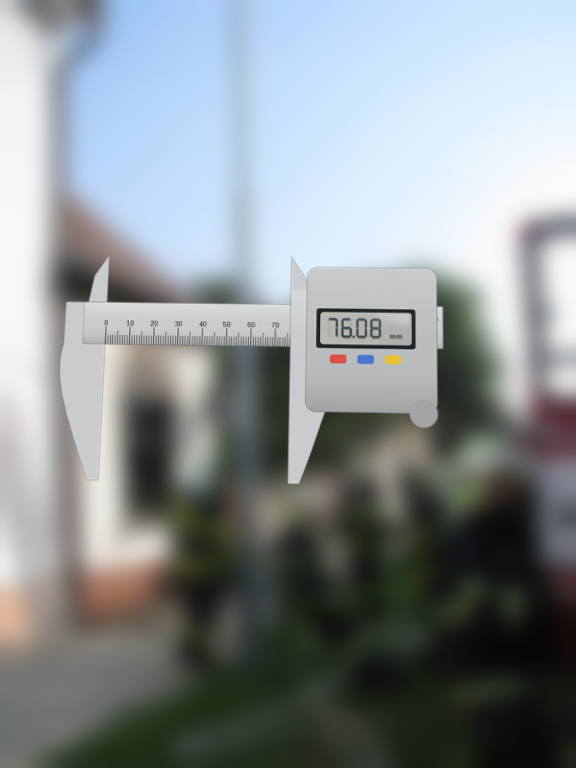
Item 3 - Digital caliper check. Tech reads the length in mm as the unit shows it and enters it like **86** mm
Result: **76.08** mm
